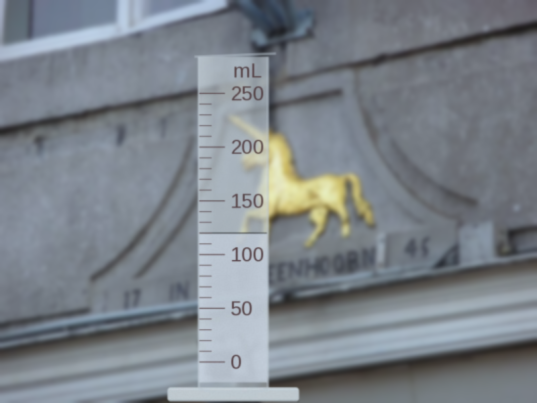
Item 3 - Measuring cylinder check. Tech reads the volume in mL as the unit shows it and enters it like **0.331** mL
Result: **120** mL
